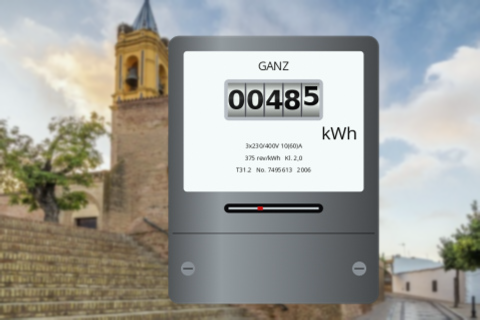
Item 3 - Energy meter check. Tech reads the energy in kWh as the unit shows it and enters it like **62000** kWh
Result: **485** kWh
